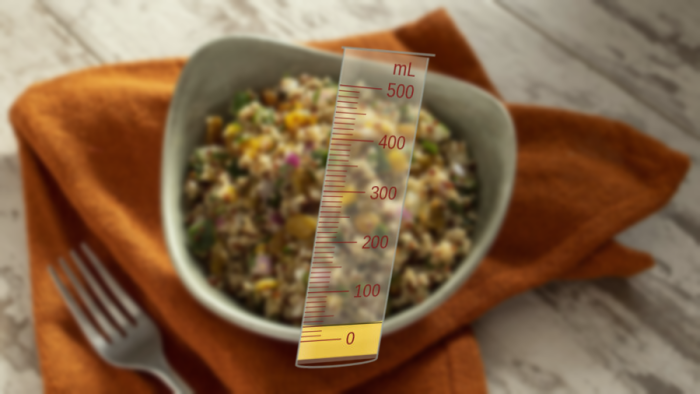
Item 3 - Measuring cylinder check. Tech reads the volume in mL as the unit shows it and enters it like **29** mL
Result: **30** mL
